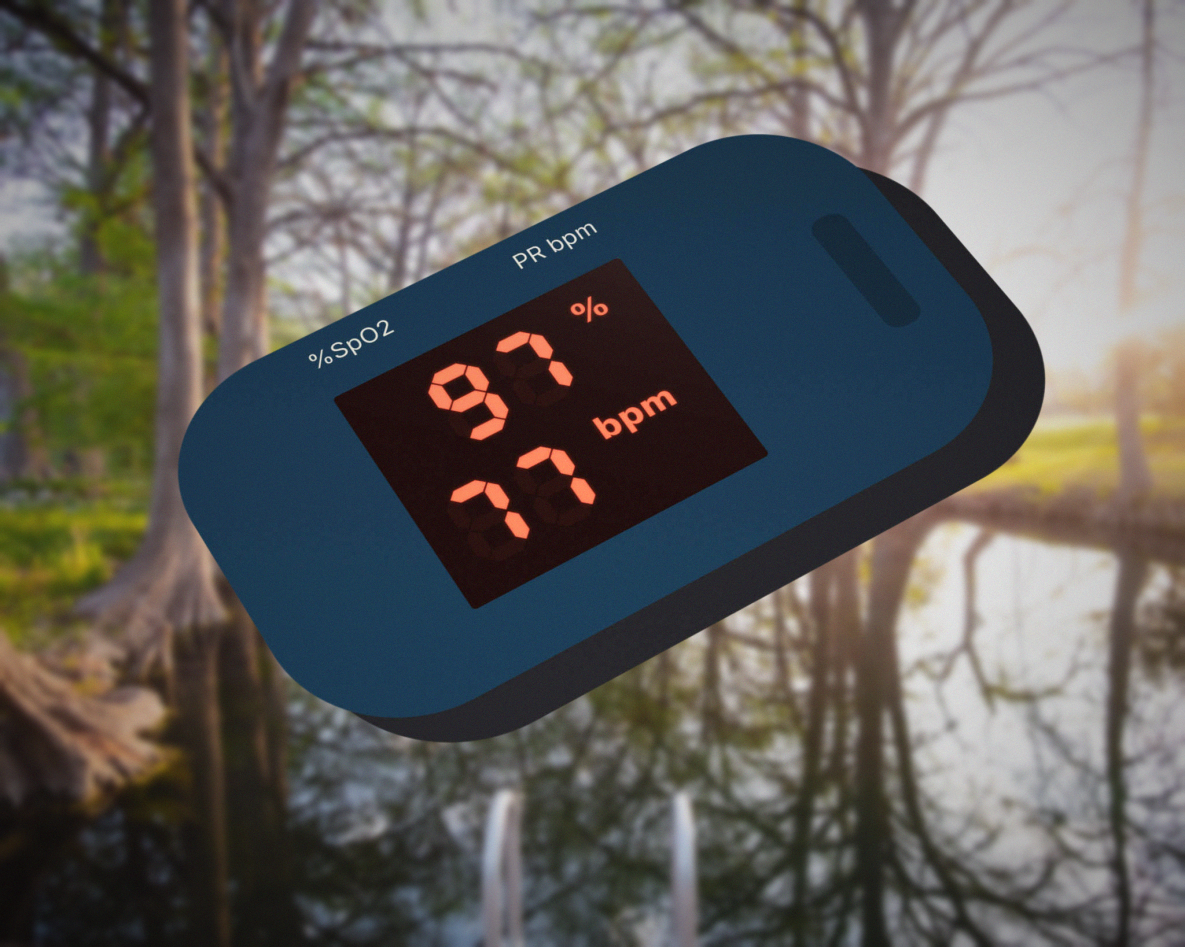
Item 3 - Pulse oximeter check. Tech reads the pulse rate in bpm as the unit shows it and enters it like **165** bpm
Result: **77** bpm
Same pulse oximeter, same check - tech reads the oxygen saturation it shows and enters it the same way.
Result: **97** %
